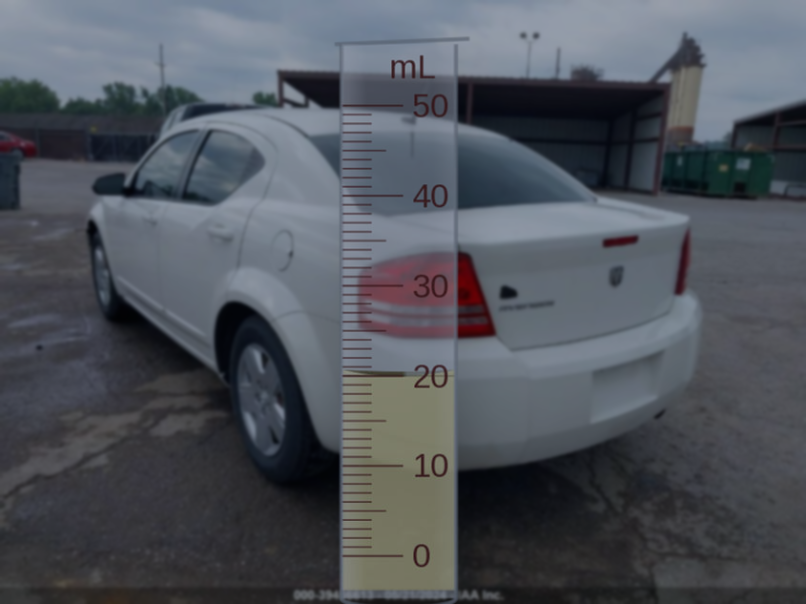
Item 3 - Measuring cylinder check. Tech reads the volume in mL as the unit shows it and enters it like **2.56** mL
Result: **20** mL
